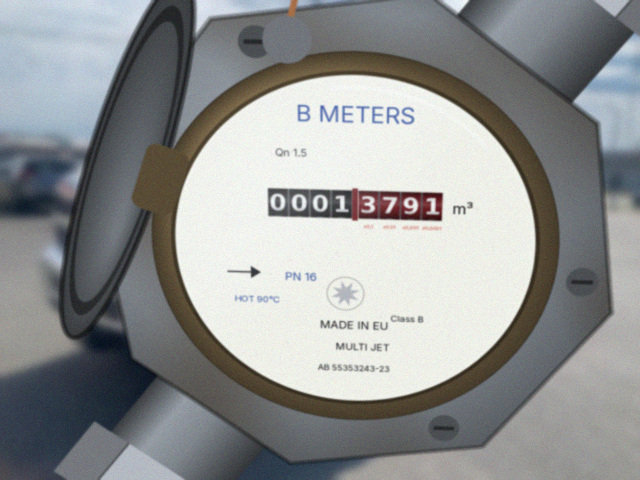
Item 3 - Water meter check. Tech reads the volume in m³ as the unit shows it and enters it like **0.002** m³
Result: **1.3791** m³
